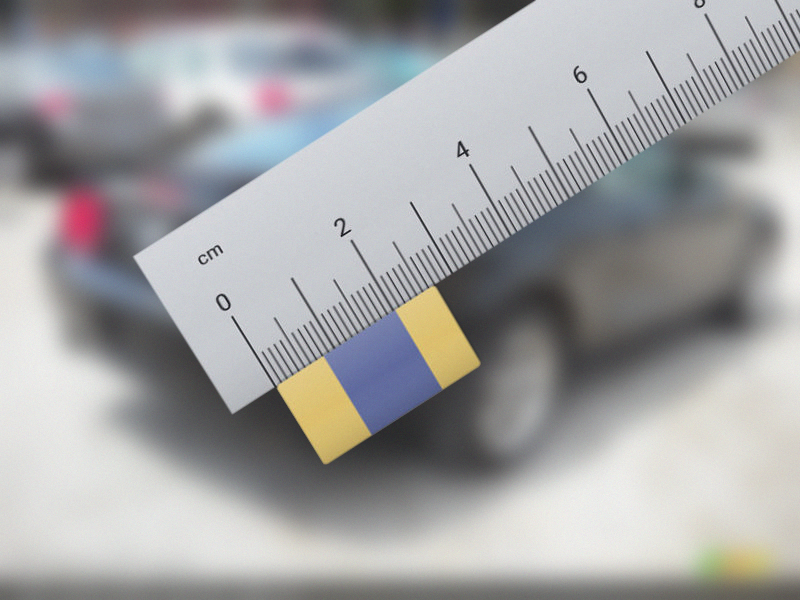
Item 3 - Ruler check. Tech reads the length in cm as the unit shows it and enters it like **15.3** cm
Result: **2.7** cm
